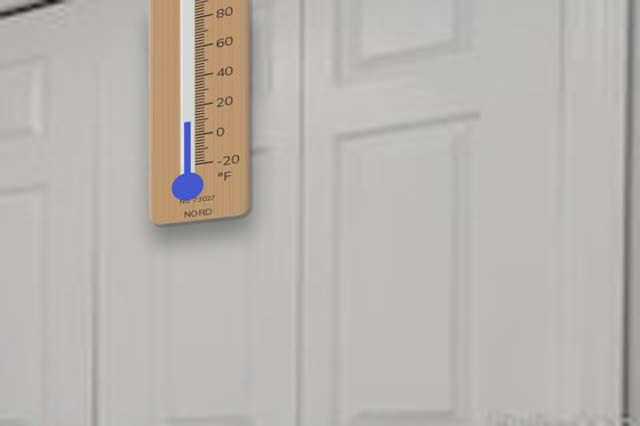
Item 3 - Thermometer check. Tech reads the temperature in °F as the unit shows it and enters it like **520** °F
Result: **10** °F
